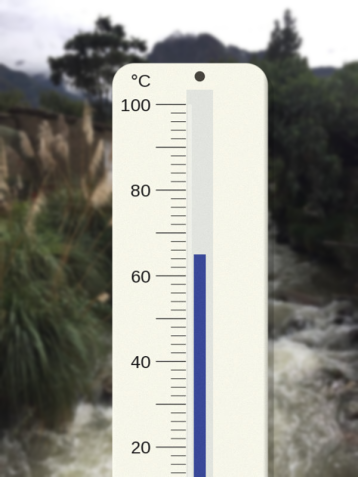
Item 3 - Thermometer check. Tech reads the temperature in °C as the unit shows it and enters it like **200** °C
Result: **65** °C
